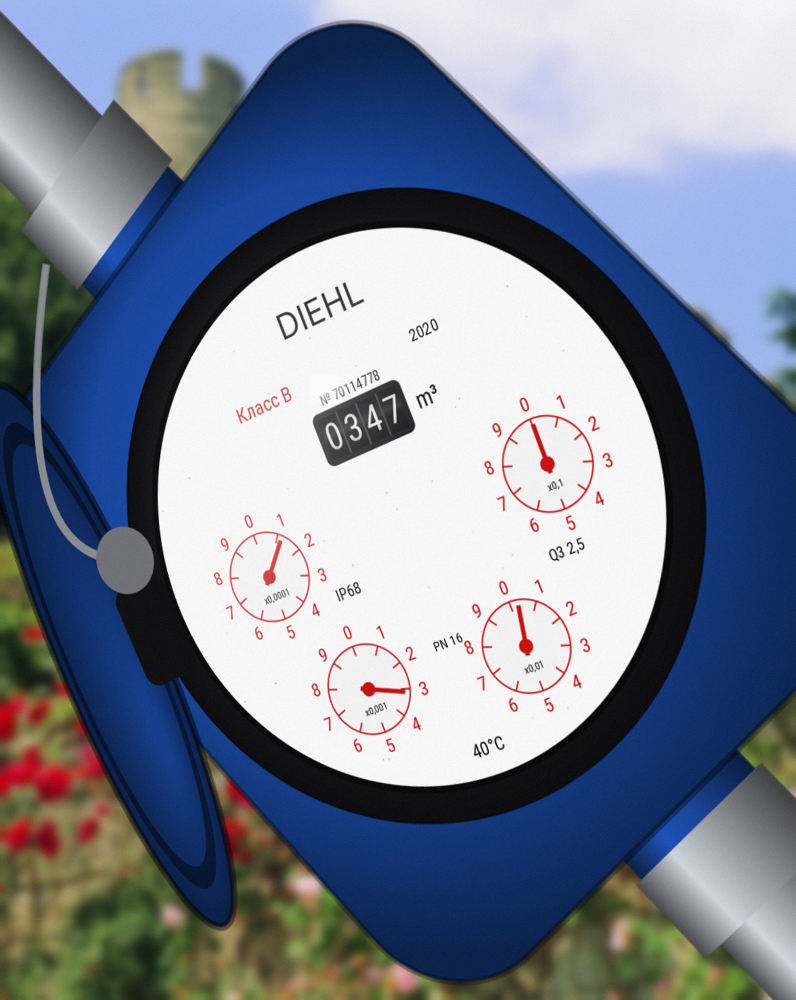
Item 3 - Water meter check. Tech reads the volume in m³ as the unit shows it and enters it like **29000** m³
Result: **347.0031** m³
